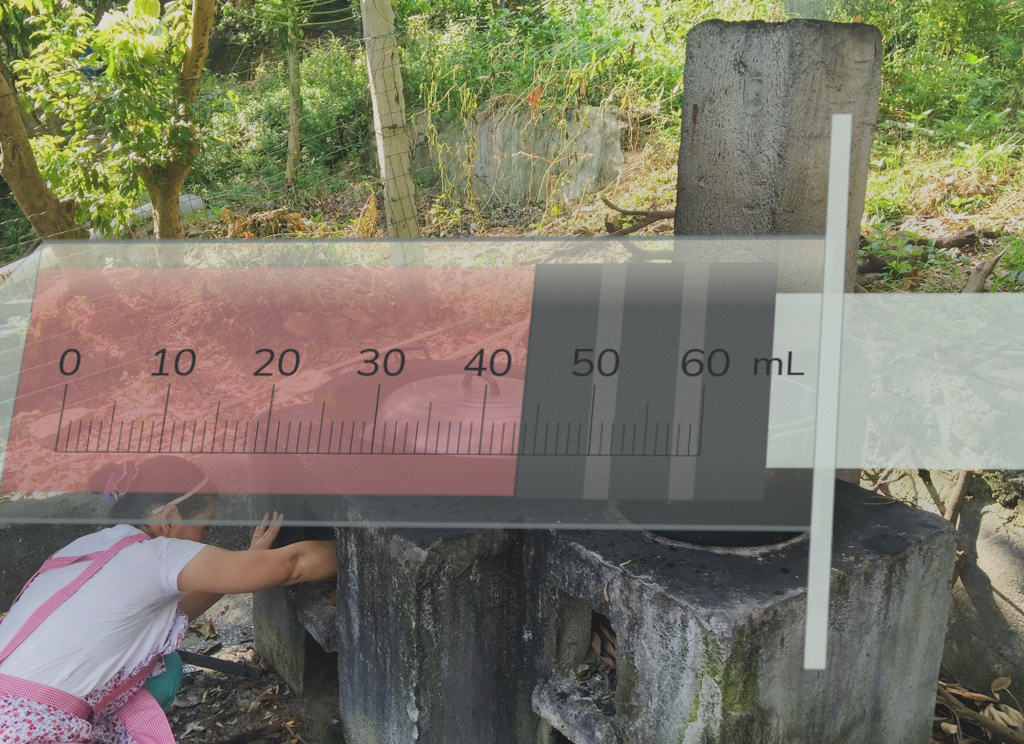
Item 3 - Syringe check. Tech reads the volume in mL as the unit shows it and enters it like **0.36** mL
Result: **43.5** mL
